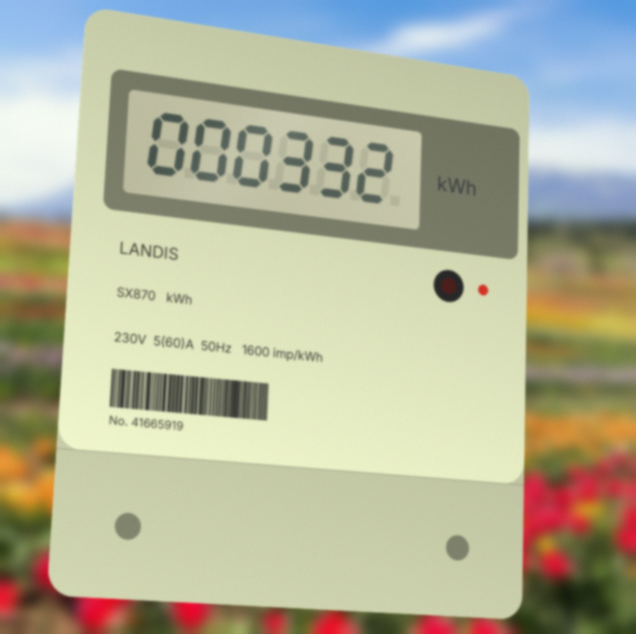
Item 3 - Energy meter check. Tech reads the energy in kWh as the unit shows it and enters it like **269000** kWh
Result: **332** kWh
